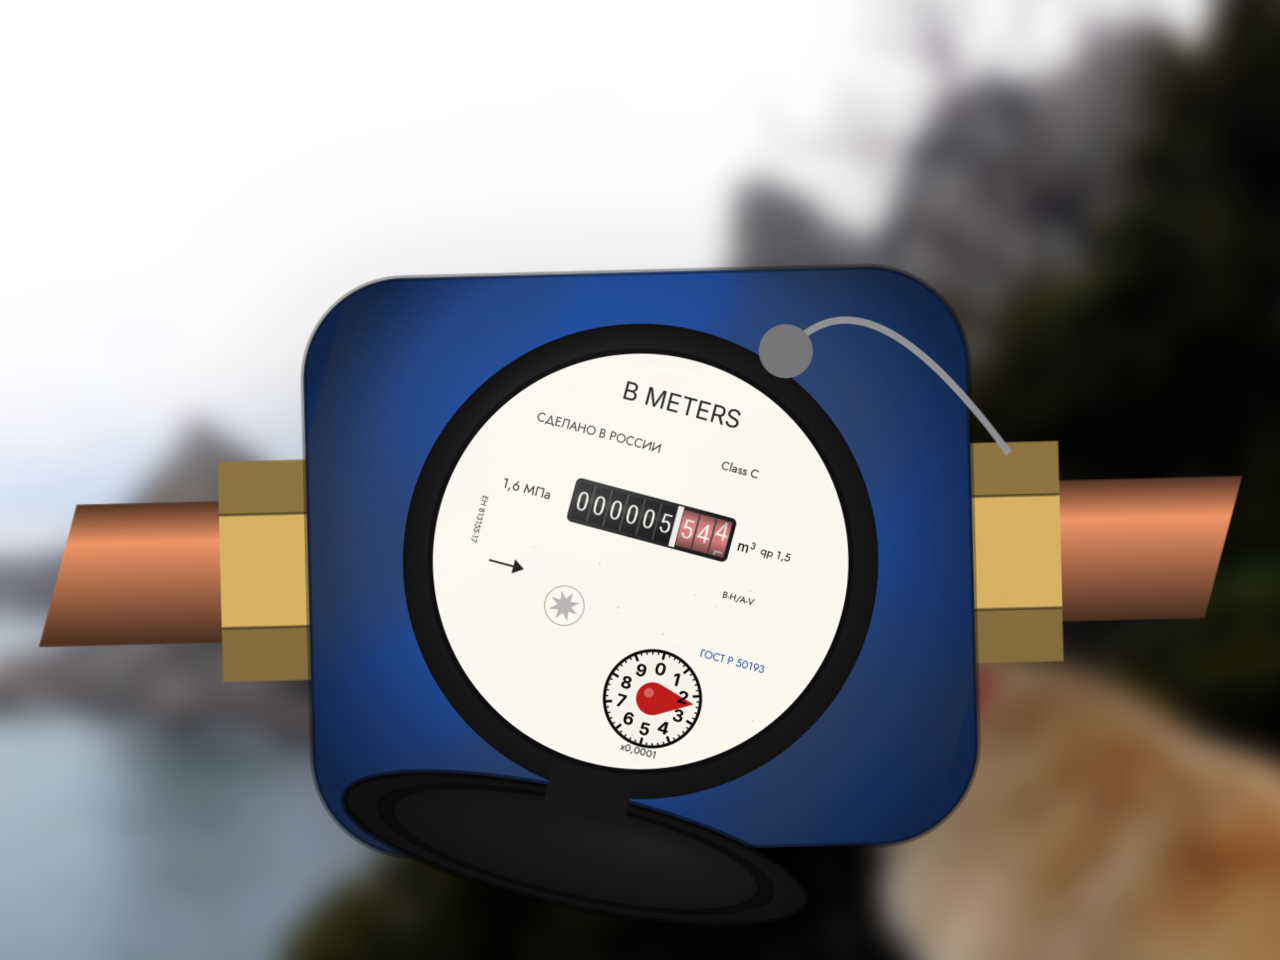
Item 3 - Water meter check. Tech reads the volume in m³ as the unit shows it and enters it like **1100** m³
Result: **5.5442** m³
